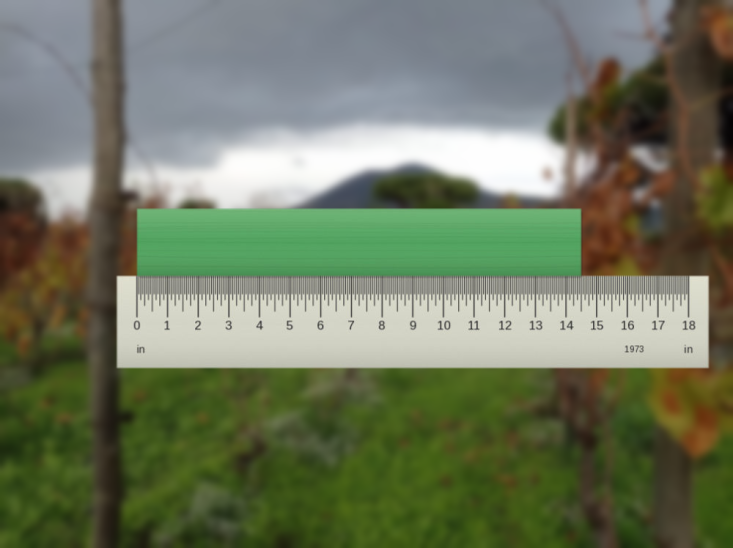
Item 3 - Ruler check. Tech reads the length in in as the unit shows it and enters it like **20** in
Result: **14.5** in
